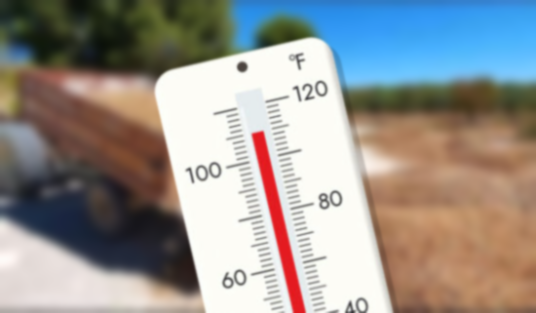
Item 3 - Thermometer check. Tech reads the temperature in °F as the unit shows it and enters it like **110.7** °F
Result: **110** °F
